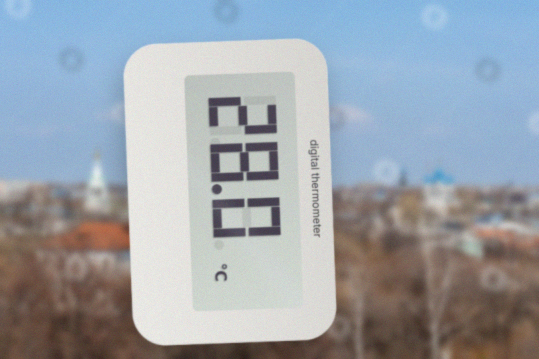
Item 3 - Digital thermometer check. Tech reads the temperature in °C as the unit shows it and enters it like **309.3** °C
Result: **28.0** °C
